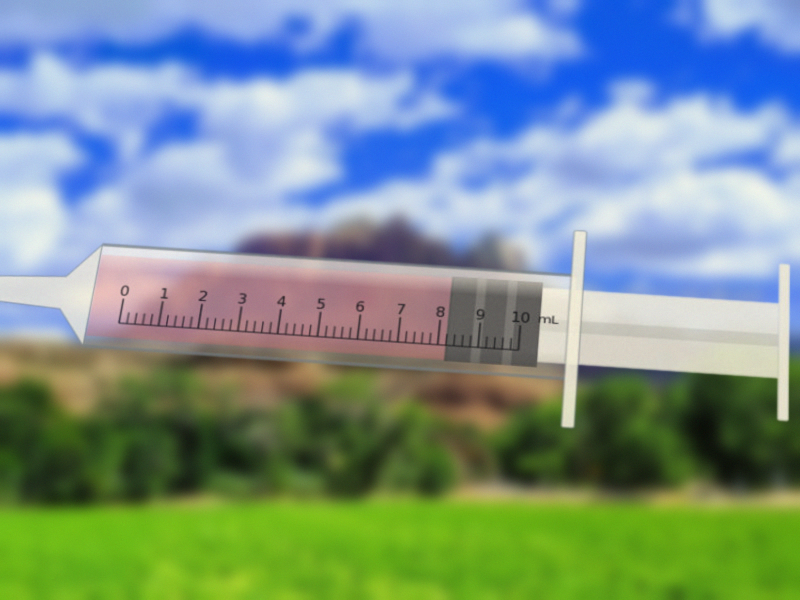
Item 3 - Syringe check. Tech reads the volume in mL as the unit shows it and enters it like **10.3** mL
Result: **8.2** mL
